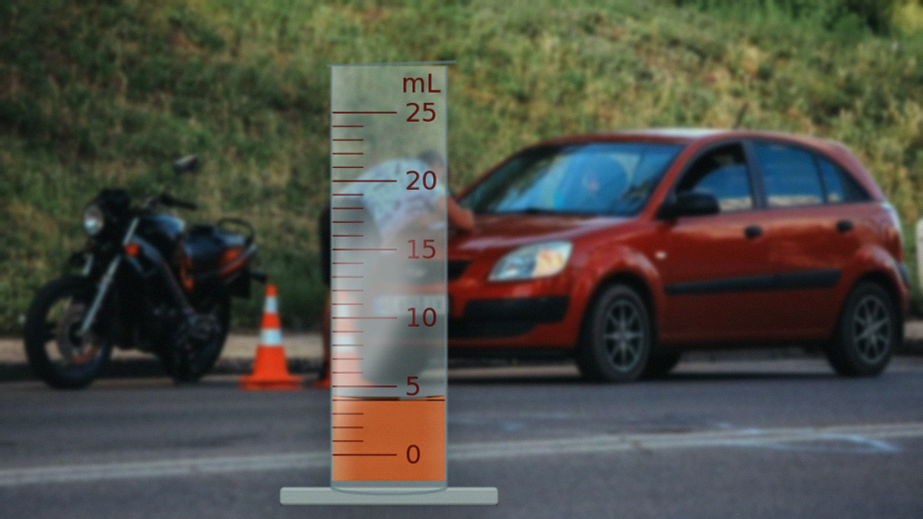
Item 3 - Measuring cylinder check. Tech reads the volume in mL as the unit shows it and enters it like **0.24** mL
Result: **4** mL
